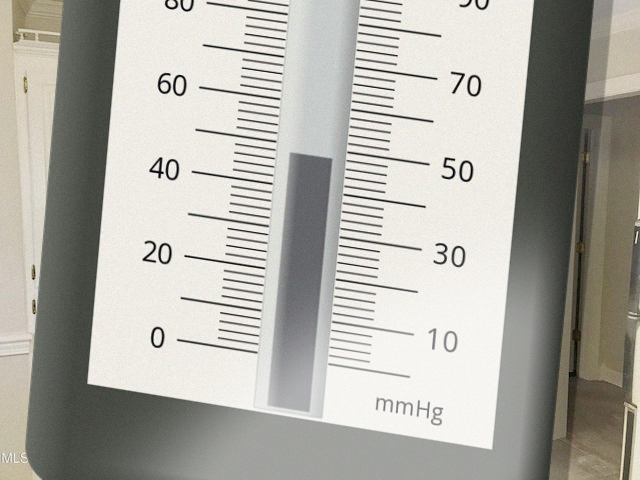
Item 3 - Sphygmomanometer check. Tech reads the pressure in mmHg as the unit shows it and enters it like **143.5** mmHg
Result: **48** mmHg
